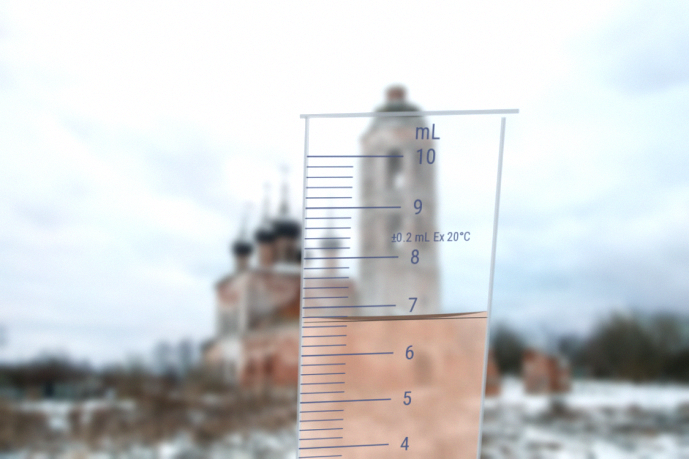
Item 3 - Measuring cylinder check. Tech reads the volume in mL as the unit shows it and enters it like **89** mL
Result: **6.7** mL
